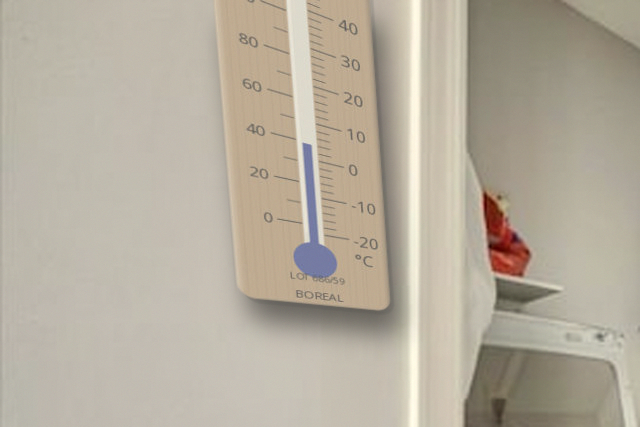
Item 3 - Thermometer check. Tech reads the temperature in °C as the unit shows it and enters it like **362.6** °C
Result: **4** °C
